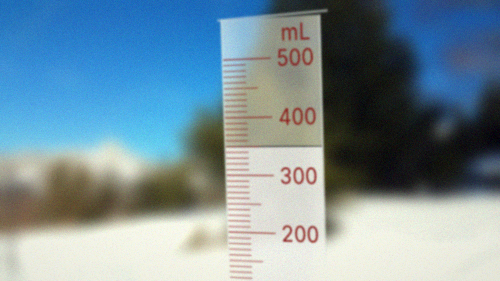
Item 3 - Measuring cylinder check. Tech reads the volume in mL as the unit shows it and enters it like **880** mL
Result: **350** mL
